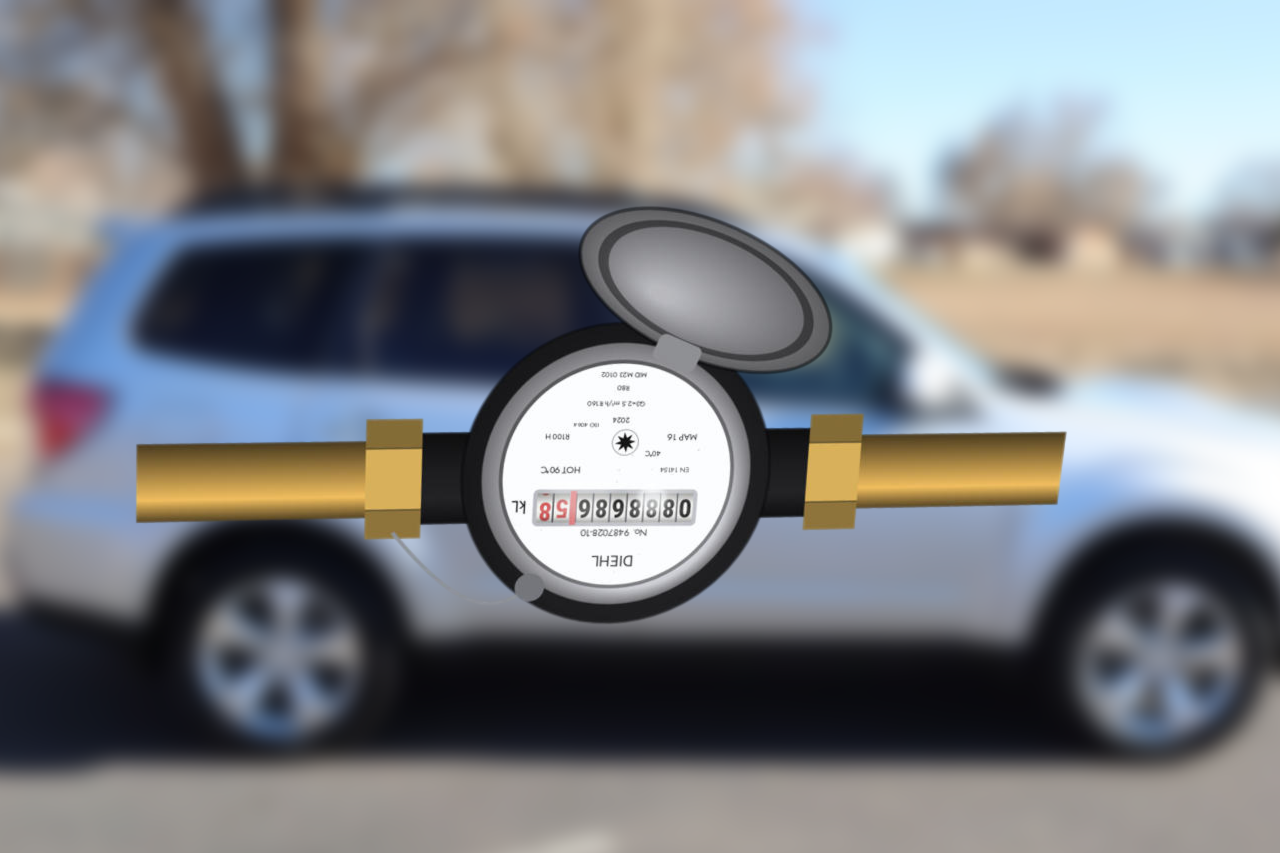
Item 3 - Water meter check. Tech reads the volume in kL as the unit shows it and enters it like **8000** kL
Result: **888686.58** kL
